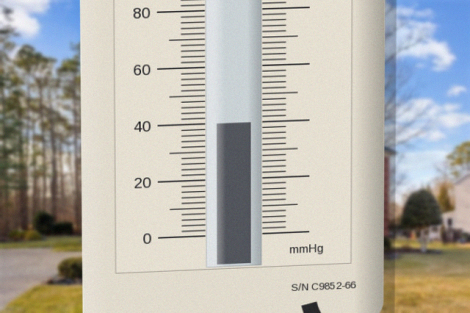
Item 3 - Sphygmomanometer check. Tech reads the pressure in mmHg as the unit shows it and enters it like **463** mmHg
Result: **40** mmHg
